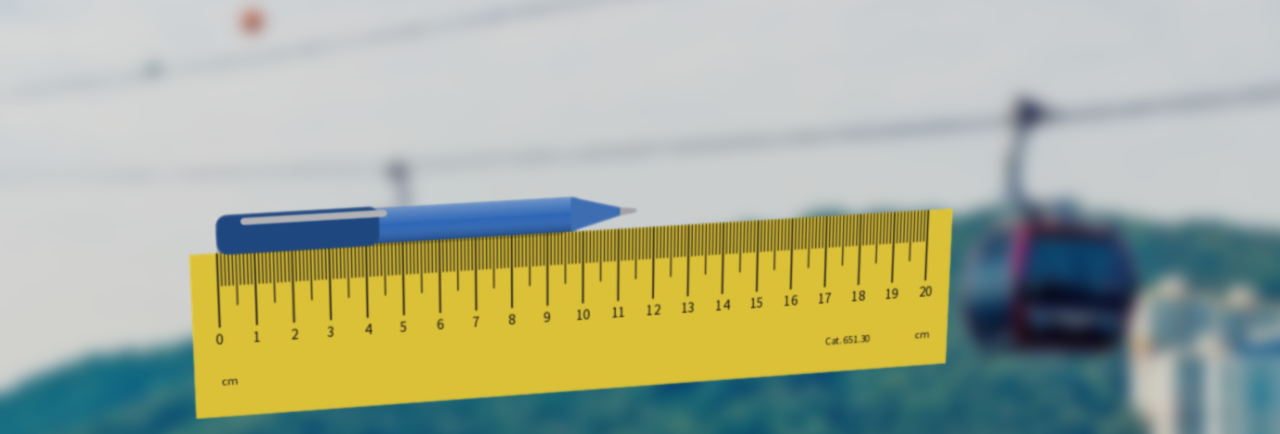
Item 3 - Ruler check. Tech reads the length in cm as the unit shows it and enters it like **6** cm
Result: **11.5** cm
